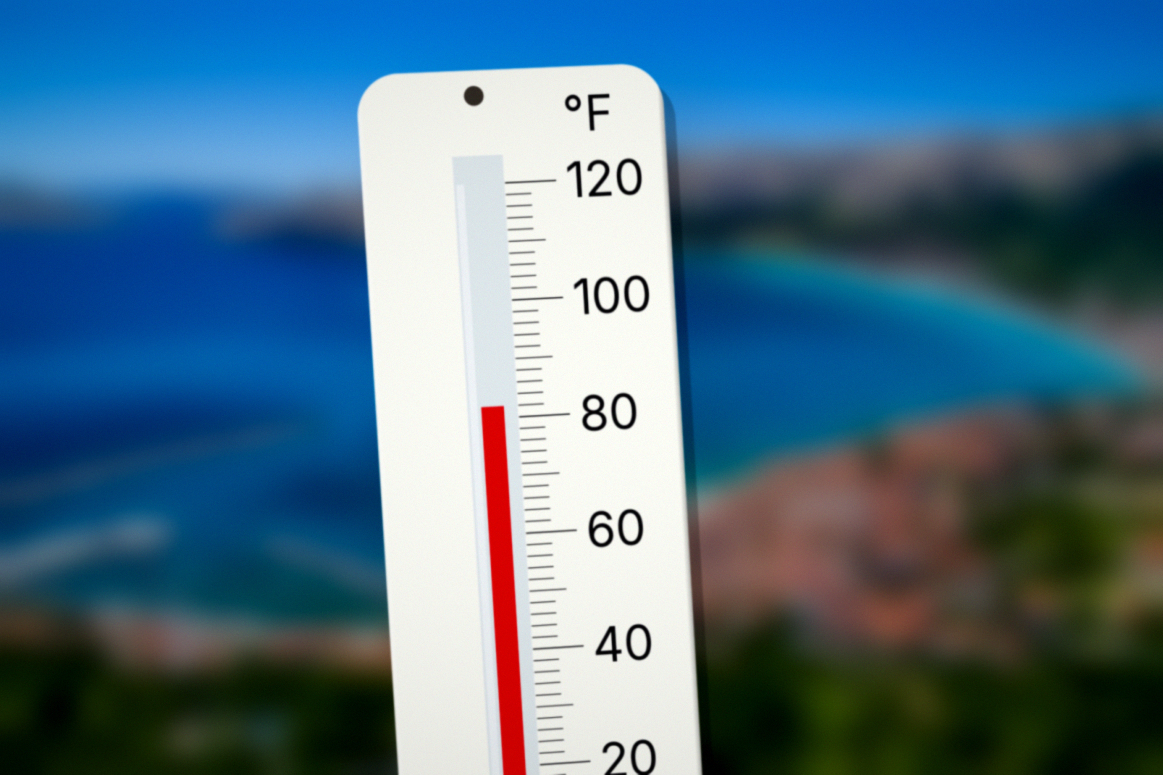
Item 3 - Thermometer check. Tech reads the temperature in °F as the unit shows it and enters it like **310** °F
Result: **82** °F
